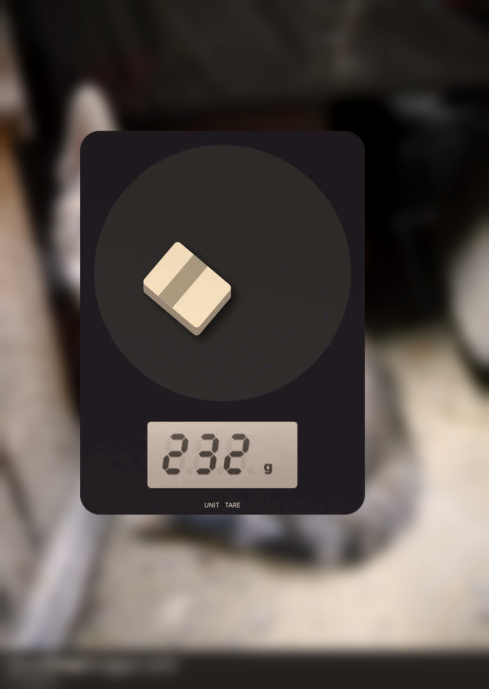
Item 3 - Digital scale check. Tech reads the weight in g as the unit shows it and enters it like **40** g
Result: **232** g
